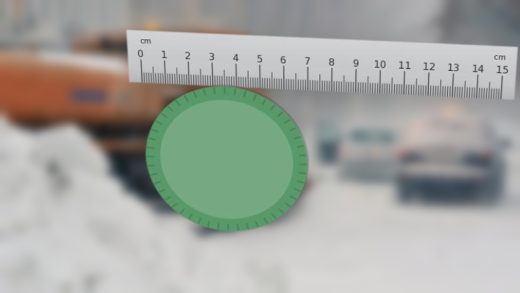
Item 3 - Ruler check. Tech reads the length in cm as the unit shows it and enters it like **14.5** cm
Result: **7** cm
